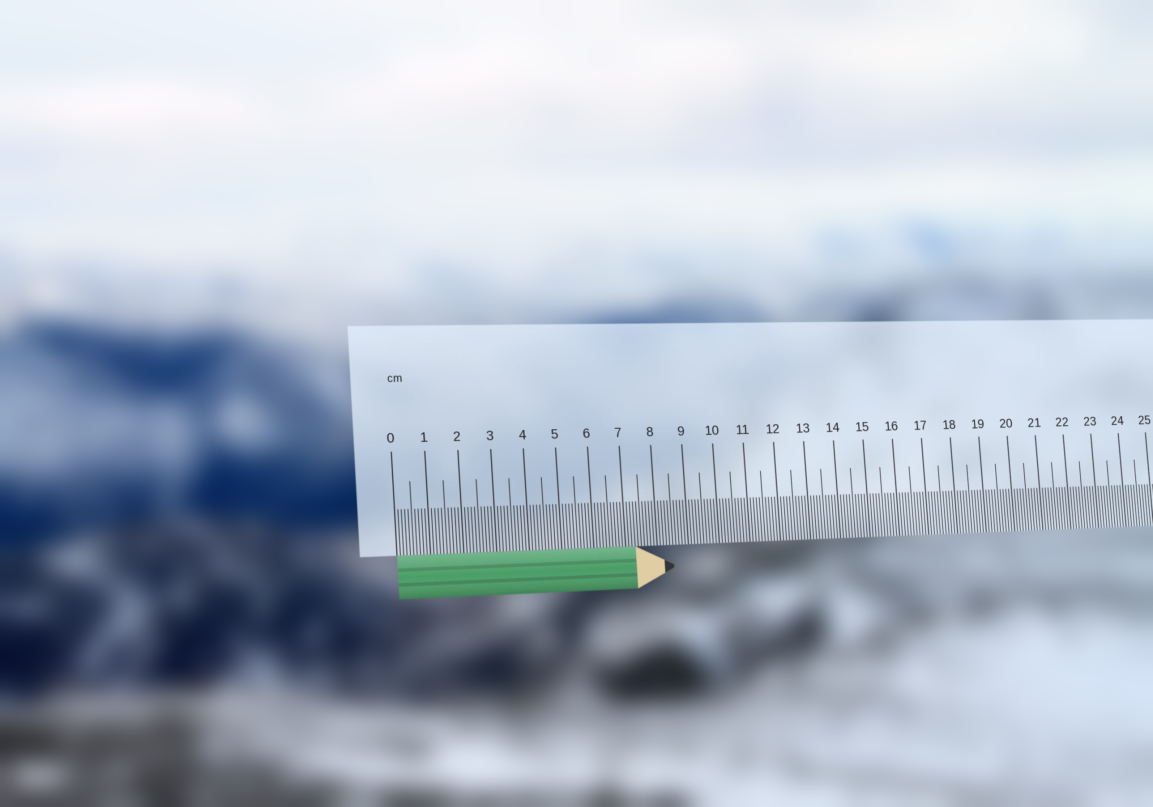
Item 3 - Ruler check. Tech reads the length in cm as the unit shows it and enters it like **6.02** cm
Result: **8.5** cm
